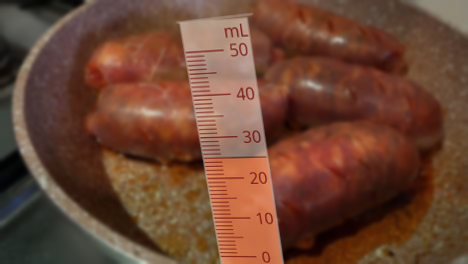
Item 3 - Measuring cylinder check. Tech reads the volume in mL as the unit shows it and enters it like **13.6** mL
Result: **25** mL
